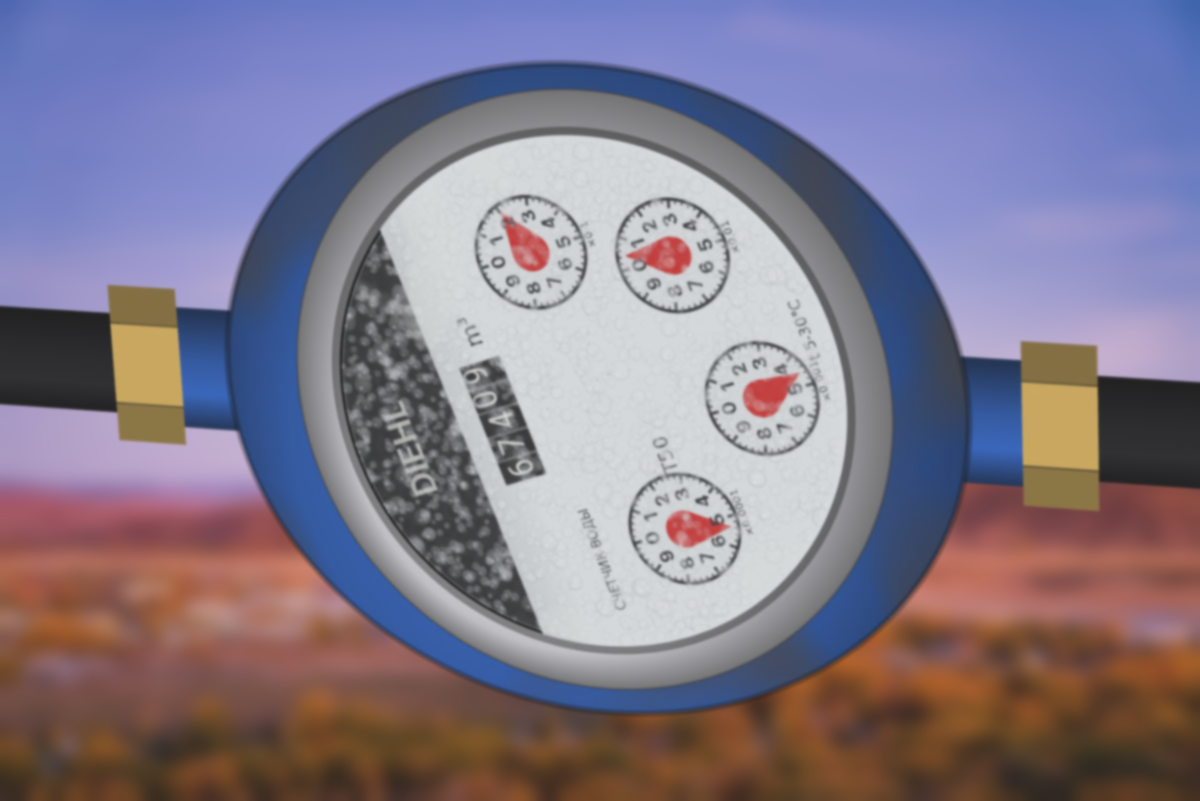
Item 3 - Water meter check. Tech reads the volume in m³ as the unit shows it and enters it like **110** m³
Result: **67409.2045** m³
